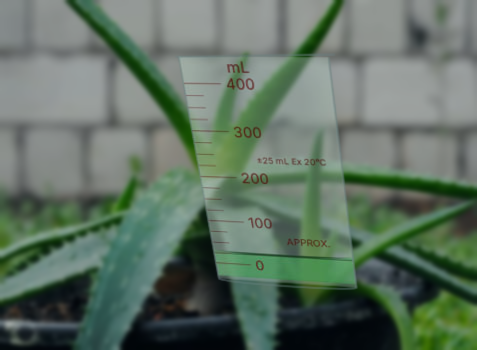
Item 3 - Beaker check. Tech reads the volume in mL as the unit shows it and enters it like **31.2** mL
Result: **25** mL
